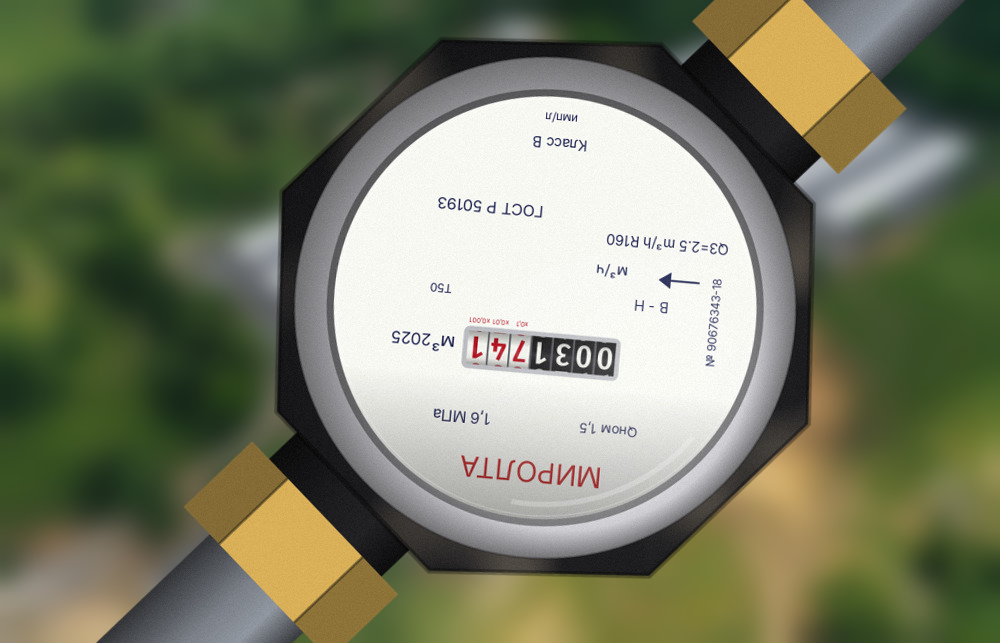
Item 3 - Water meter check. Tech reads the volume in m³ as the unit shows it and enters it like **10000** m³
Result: **31.741** m³
